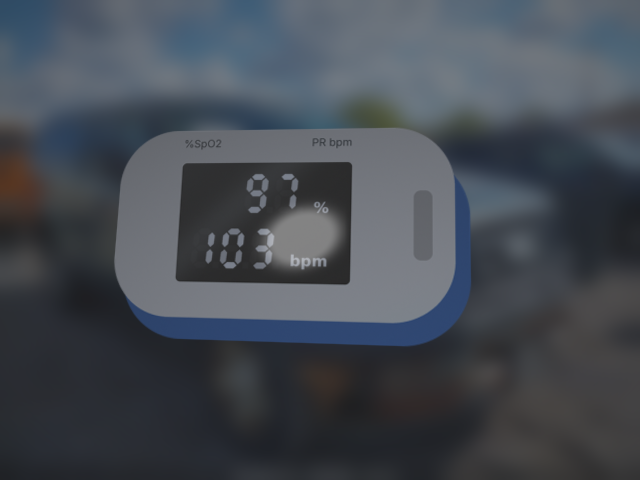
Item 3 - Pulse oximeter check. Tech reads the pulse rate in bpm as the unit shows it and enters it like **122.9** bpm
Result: **103** bpm
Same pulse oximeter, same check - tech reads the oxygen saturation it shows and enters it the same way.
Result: **97** %
